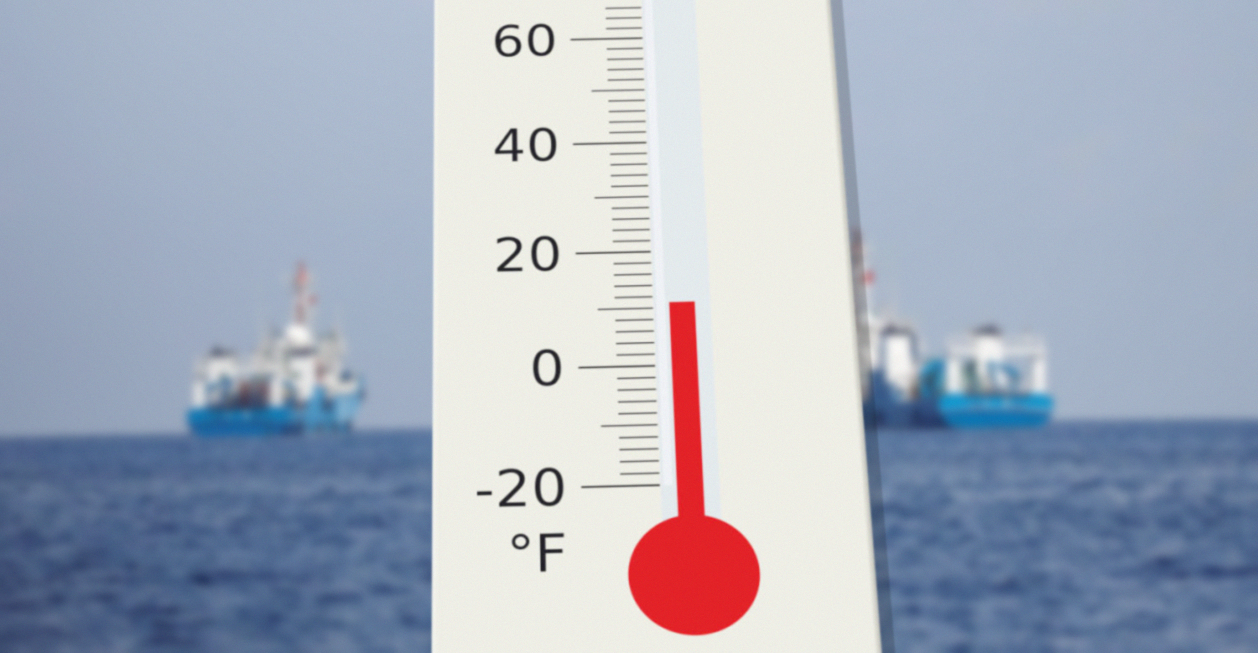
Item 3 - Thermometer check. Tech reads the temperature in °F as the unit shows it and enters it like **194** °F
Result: **11** °F
